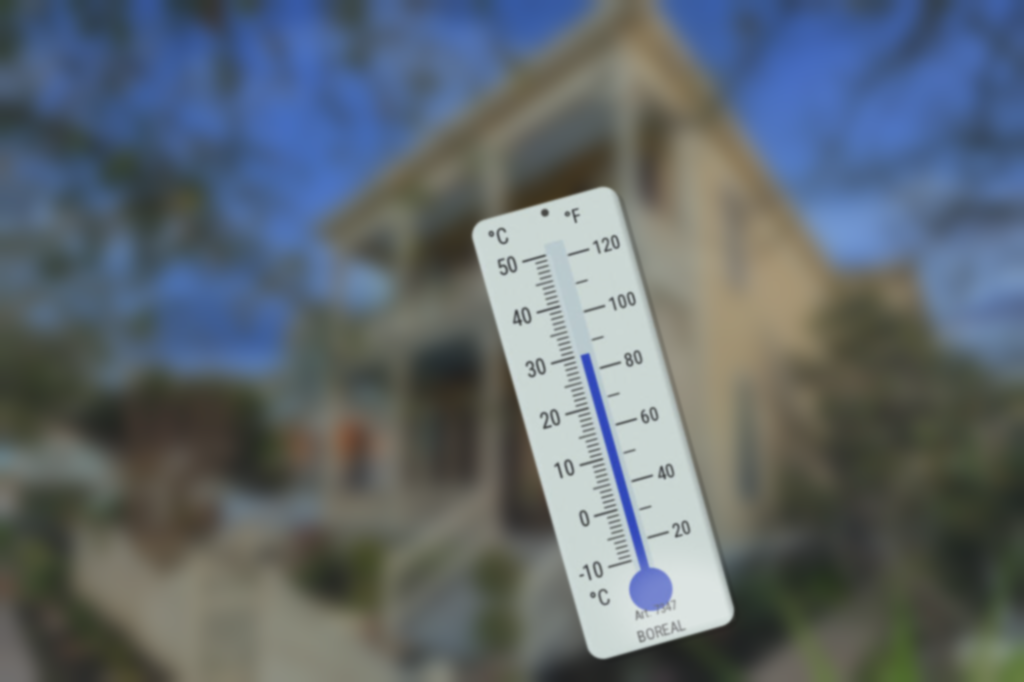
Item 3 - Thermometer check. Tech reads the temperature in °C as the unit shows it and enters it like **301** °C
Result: **30** °C
